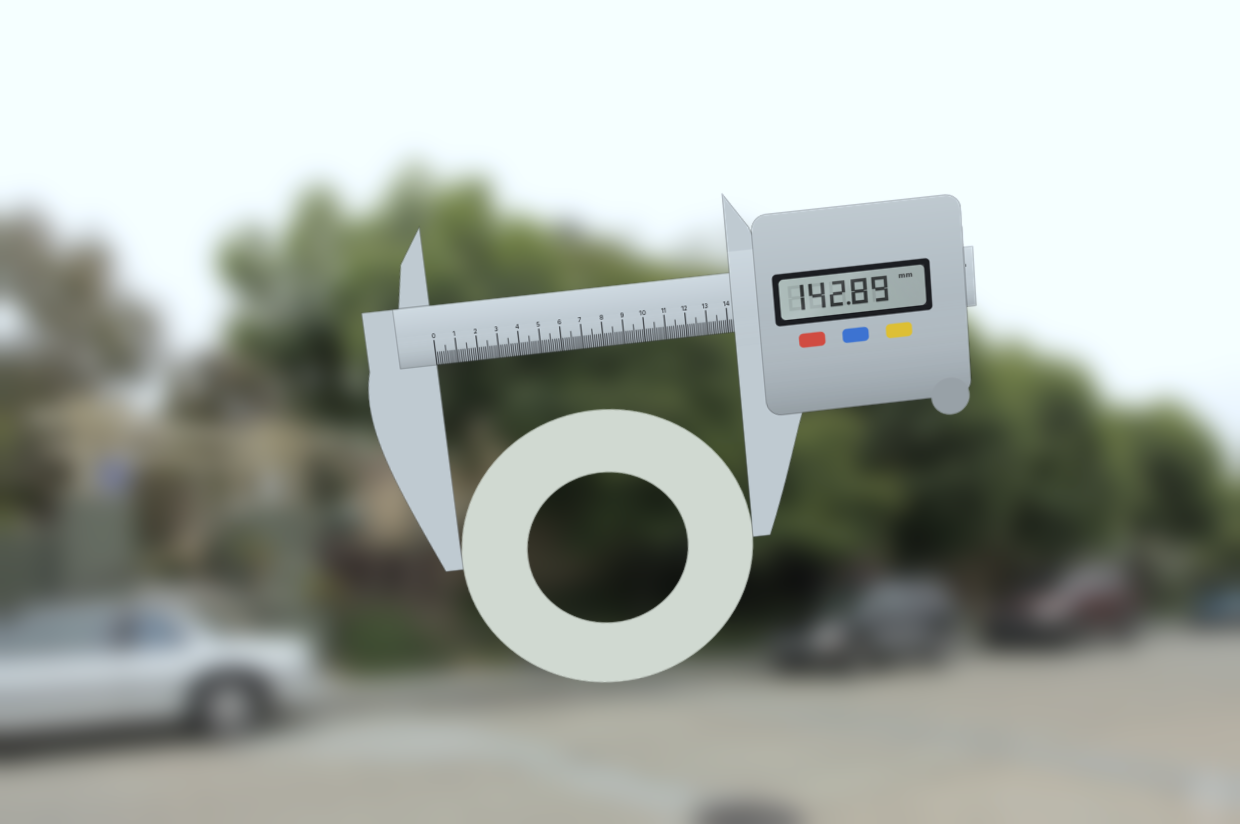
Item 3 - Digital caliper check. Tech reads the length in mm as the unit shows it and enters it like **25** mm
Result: **142.89** mm
